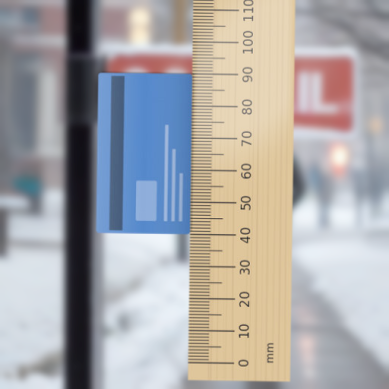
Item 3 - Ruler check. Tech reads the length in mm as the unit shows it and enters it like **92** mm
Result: **50** mm
